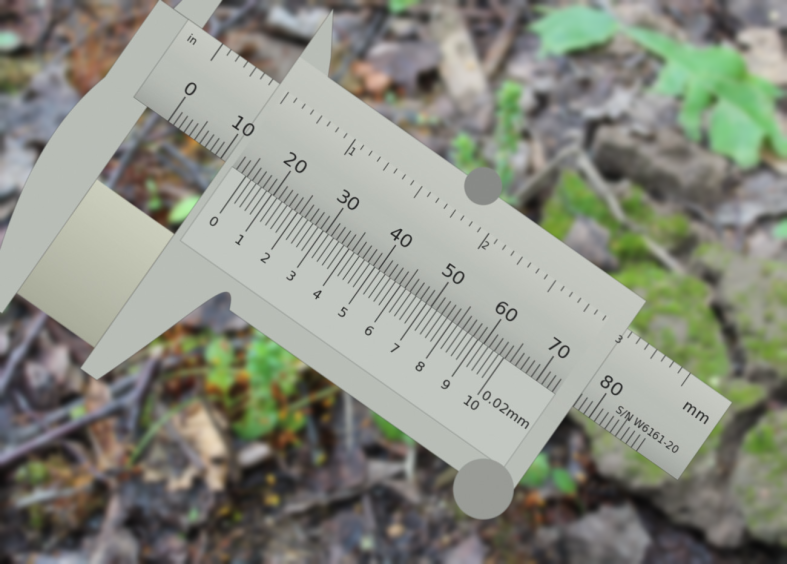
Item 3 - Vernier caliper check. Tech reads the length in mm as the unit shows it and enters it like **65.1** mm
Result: **14.8** mm
